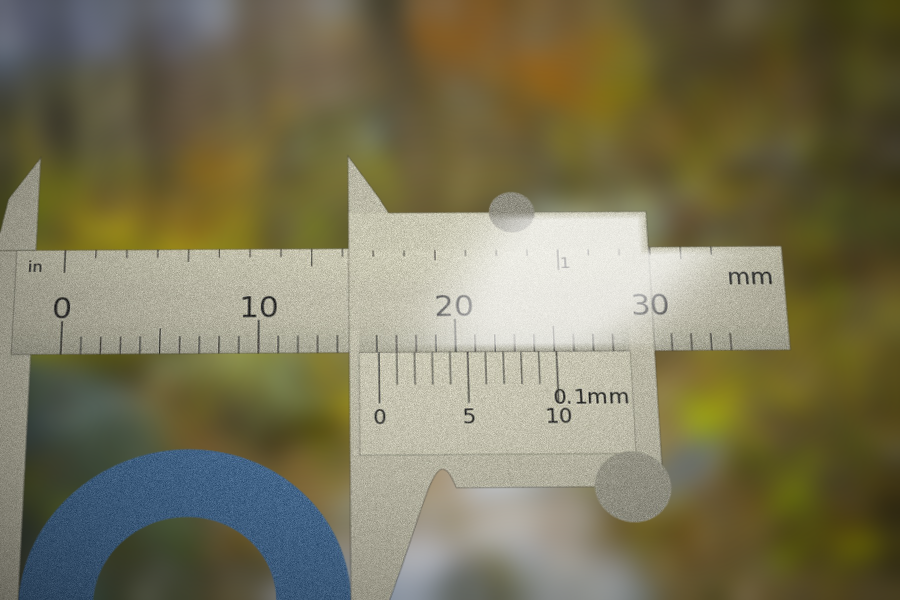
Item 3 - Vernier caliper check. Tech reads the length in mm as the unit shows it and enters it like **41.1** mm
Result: **16.1** mm
